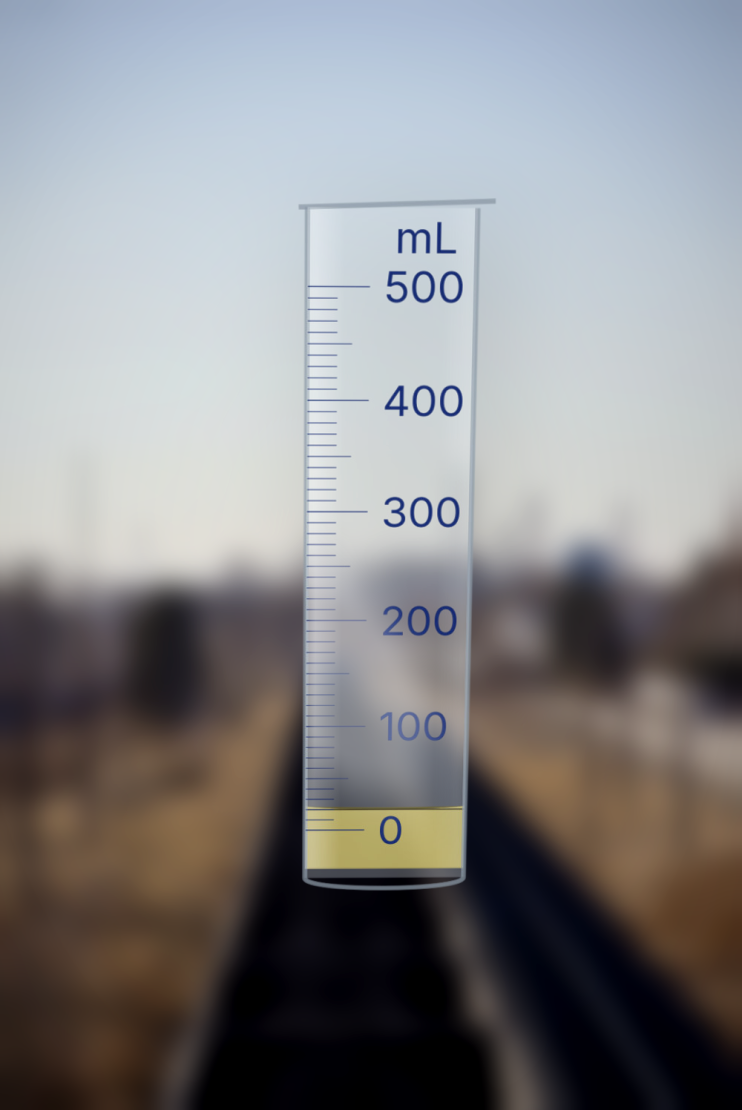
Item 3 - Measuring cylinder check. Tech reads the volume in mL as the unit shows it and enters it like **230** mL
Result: **20** mL
